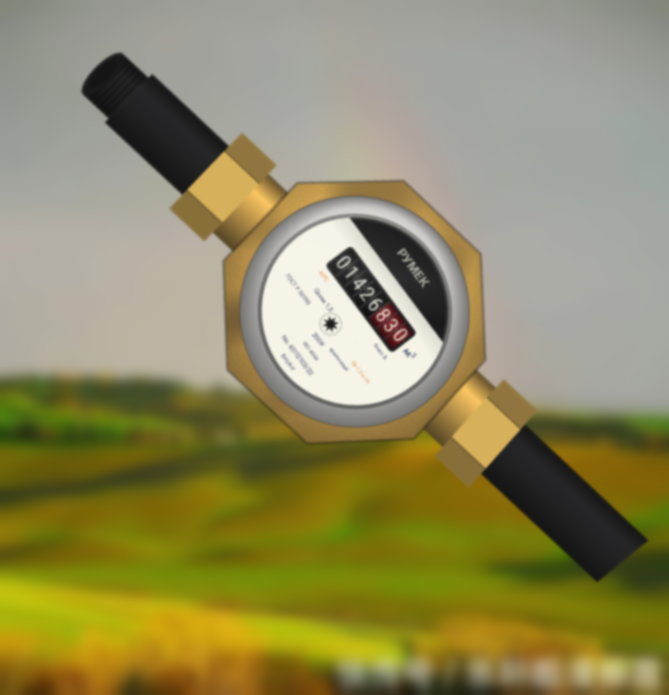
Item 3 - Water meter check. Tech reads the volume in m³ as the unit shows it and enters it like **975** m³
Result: **1426.830** m³
